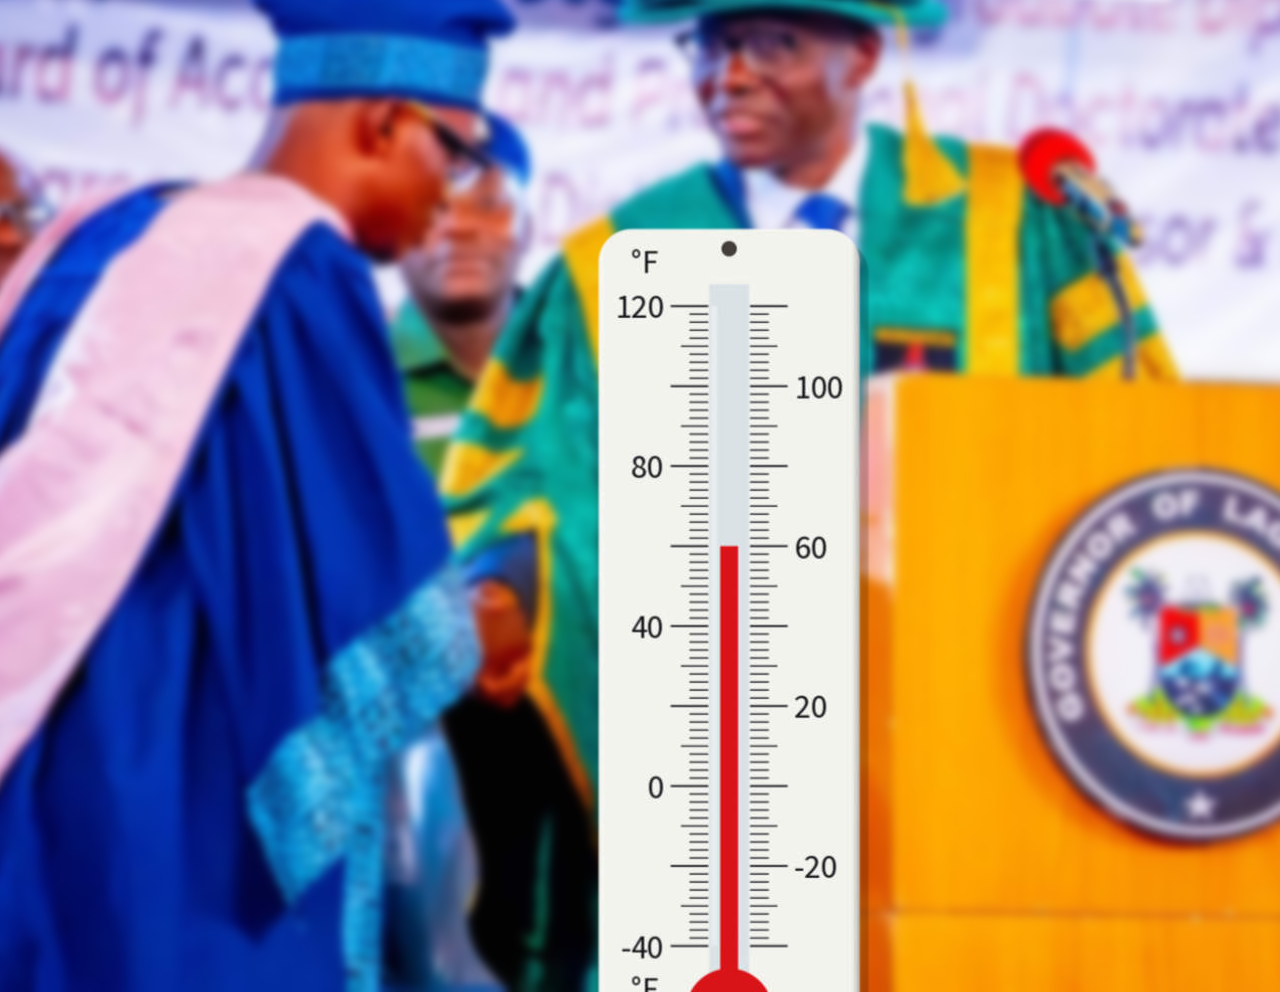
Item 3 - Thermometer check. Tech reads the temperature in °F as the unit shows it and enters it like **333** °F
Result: **60** °F
